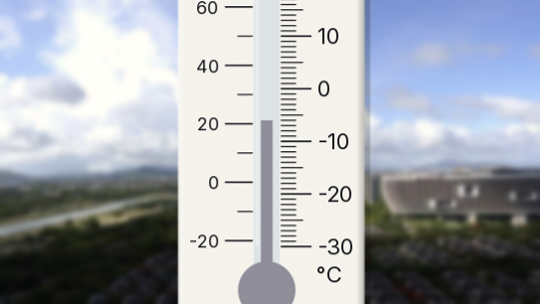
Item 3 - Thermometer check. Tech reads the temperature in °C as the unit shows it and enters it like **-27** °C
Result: **-6** °C
